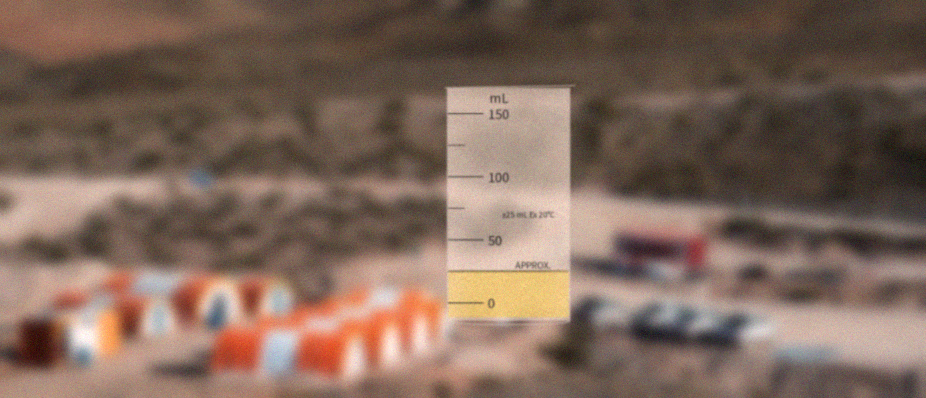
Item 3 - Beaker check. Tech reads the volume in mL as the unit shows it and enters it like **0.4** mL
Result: **25** mL
